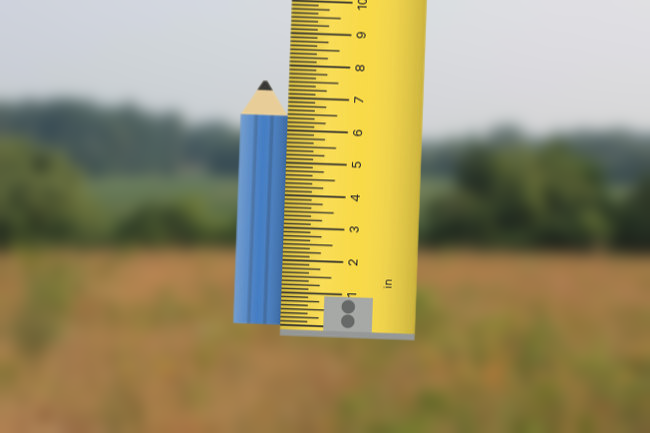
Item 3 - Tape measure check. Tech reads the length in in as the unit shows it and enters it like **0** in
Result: **7.5** in
